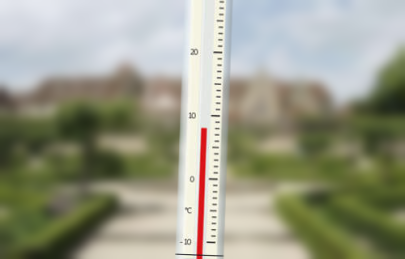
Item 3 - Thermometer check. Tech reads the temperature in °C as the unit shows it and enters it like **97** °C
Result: **8** °C
